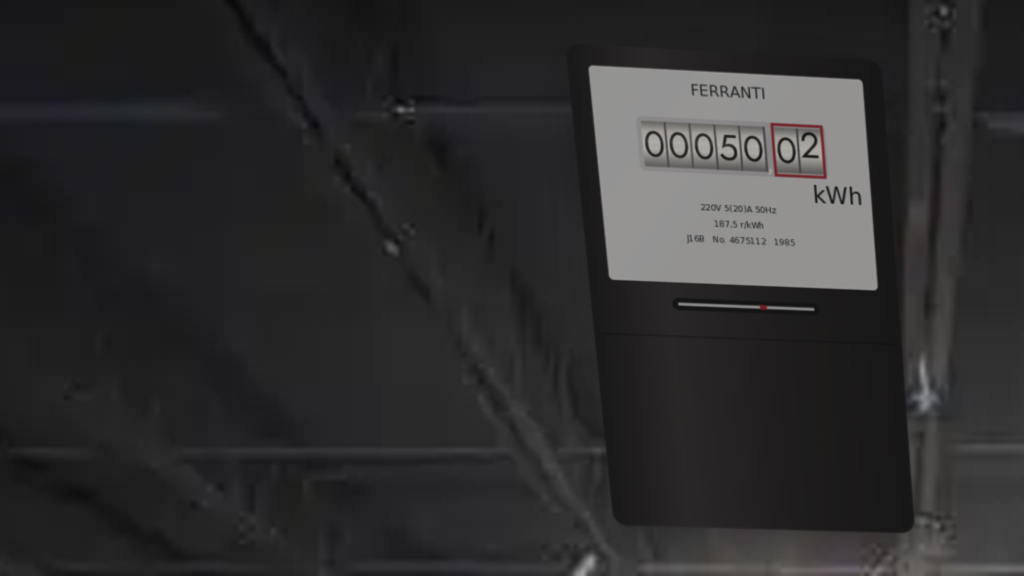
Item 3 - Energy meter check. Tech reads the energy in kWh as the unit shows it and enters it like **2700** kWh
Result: **50.02** kWh
